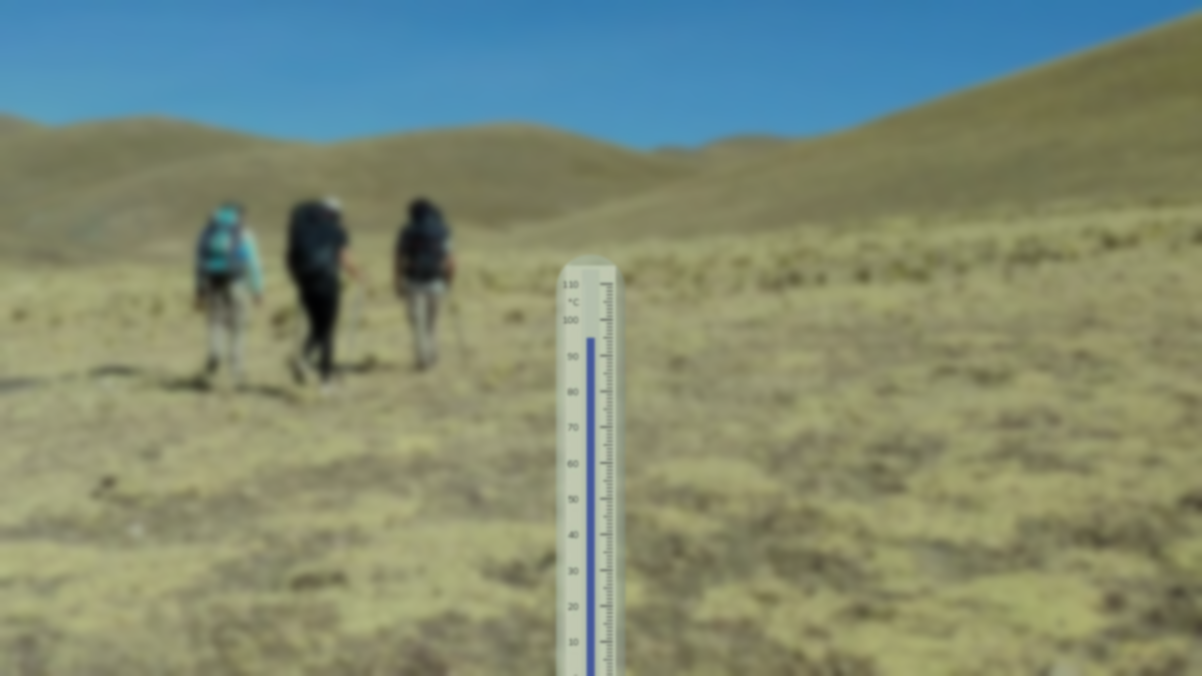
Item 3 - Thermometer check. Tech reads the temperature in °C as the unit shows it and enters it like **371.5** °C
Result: **95** °C
